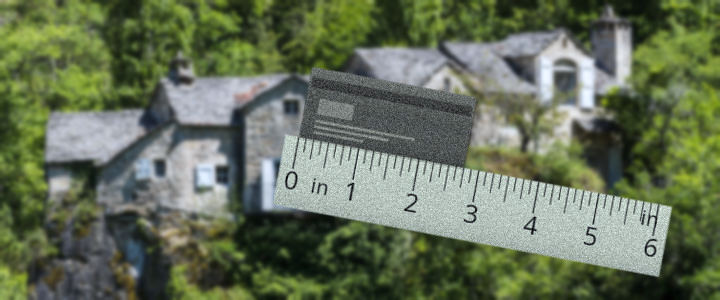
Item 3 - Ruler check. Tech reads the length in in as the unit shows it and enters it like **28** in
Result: **2.75** in
